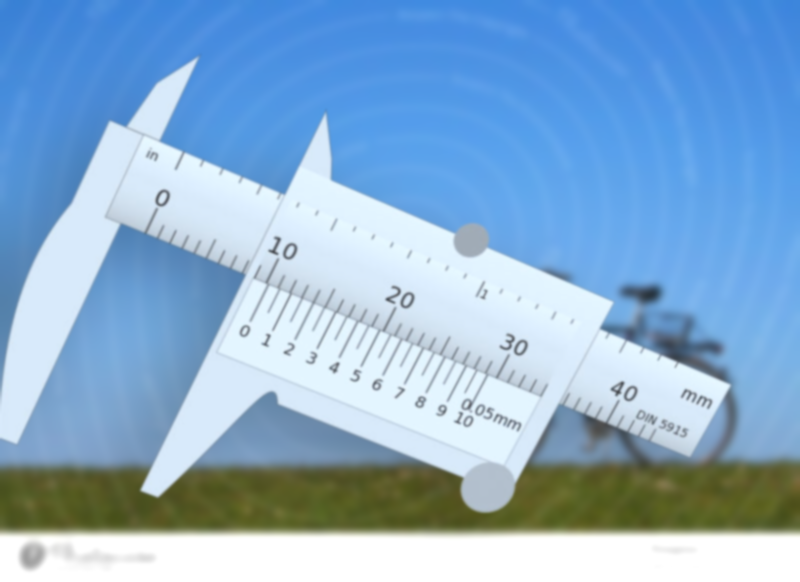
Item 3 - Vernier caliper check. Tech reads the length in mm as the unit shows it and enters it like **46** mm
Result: **10.2** mm
